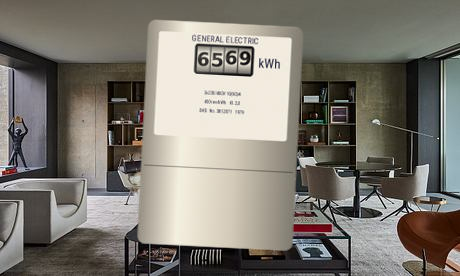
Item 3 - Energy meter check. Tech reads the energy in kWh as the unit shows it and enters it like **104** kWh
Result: **6569** kWh
